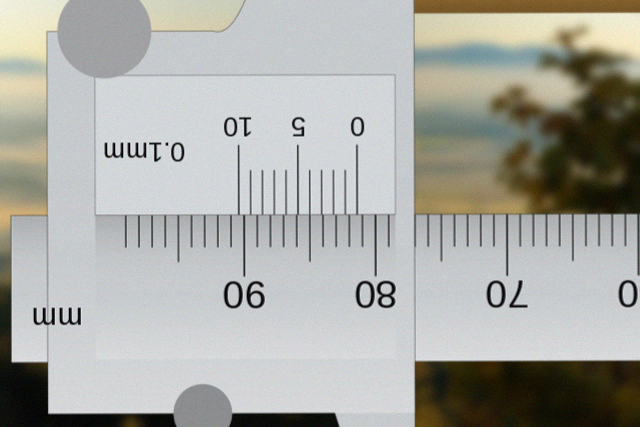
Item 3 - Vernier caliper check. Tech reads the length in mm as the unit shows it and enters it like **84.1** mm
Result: **81.4** mm
